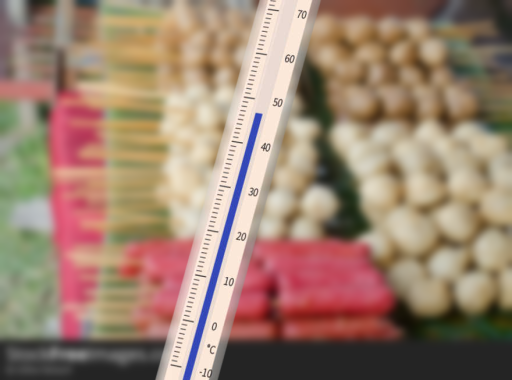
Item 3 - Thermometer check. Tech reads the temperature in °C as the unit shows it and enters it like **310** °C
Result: **47** °C
